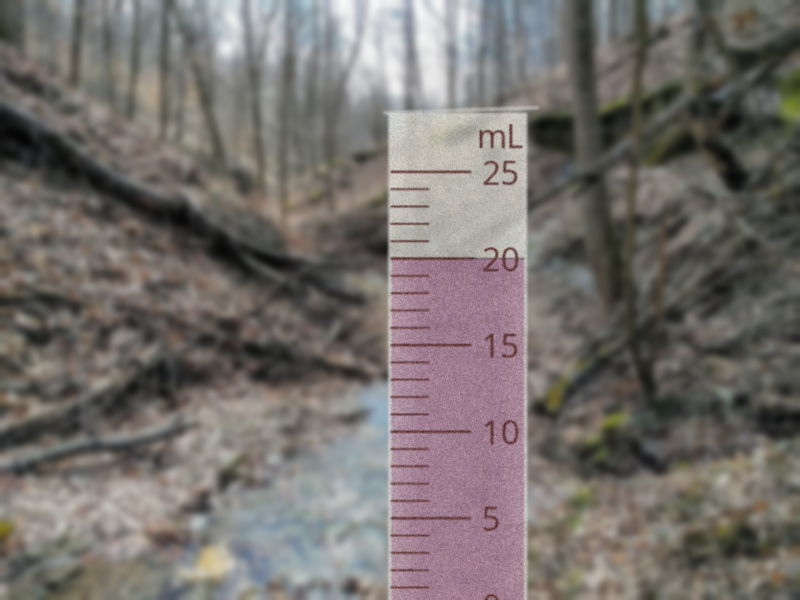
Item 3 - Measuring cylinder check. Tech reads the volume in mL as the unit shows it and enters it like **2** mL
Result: **20** mL
